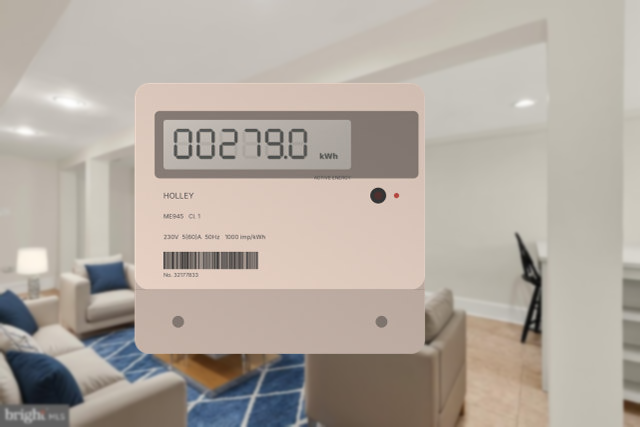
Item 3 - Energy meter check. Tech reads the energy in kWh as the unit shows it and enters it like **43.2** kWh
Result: **279.0** kWh
